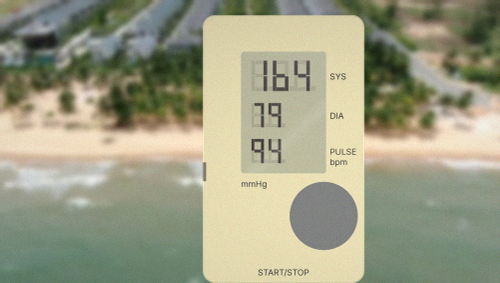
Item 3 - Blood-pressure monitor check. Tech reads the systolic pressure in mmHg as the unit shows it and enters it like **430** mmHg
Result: **164** mmHg
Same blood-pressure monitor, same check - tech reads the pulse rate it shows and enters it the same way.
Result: **94** bpm
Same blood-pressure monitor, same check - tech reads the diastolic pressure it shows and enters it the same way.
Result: **79** mmHg
